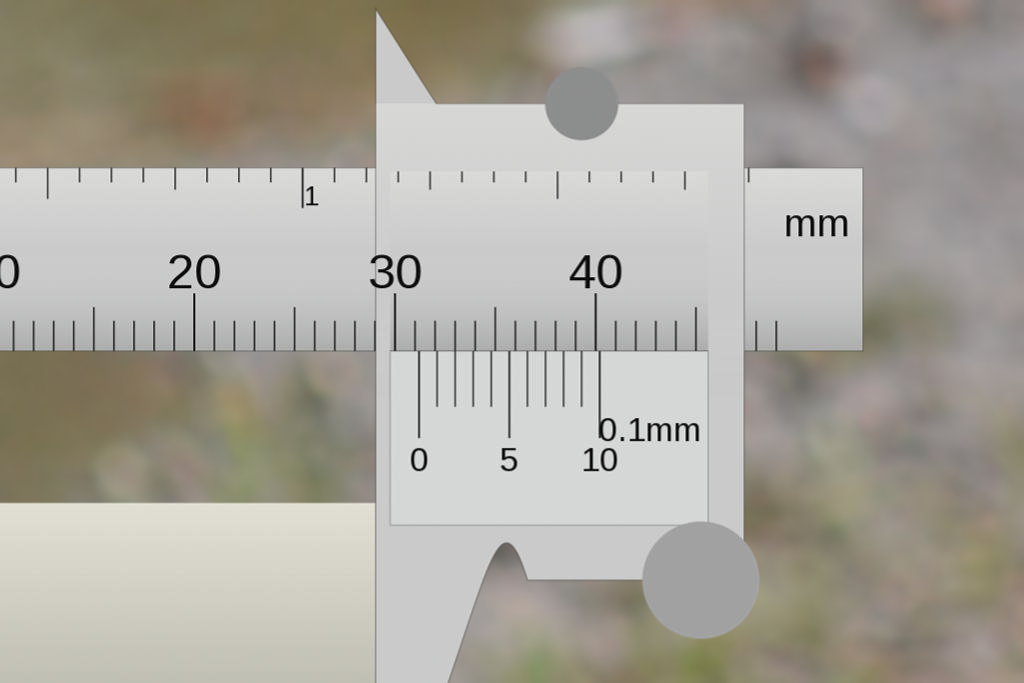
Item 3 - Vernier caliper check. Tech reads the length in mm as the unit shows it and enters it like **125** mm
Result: **31.2** mm
